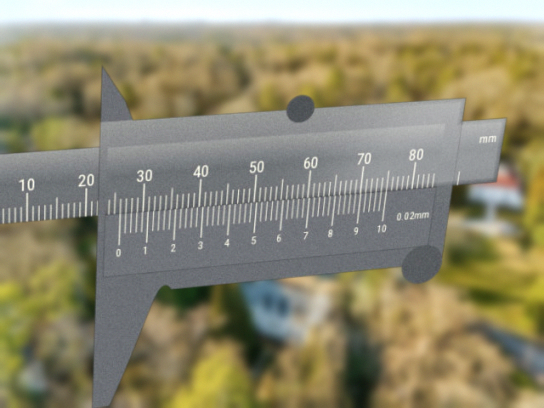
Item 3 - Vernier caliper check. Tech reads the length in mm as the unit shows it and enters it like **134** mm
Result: **26.0** mm
